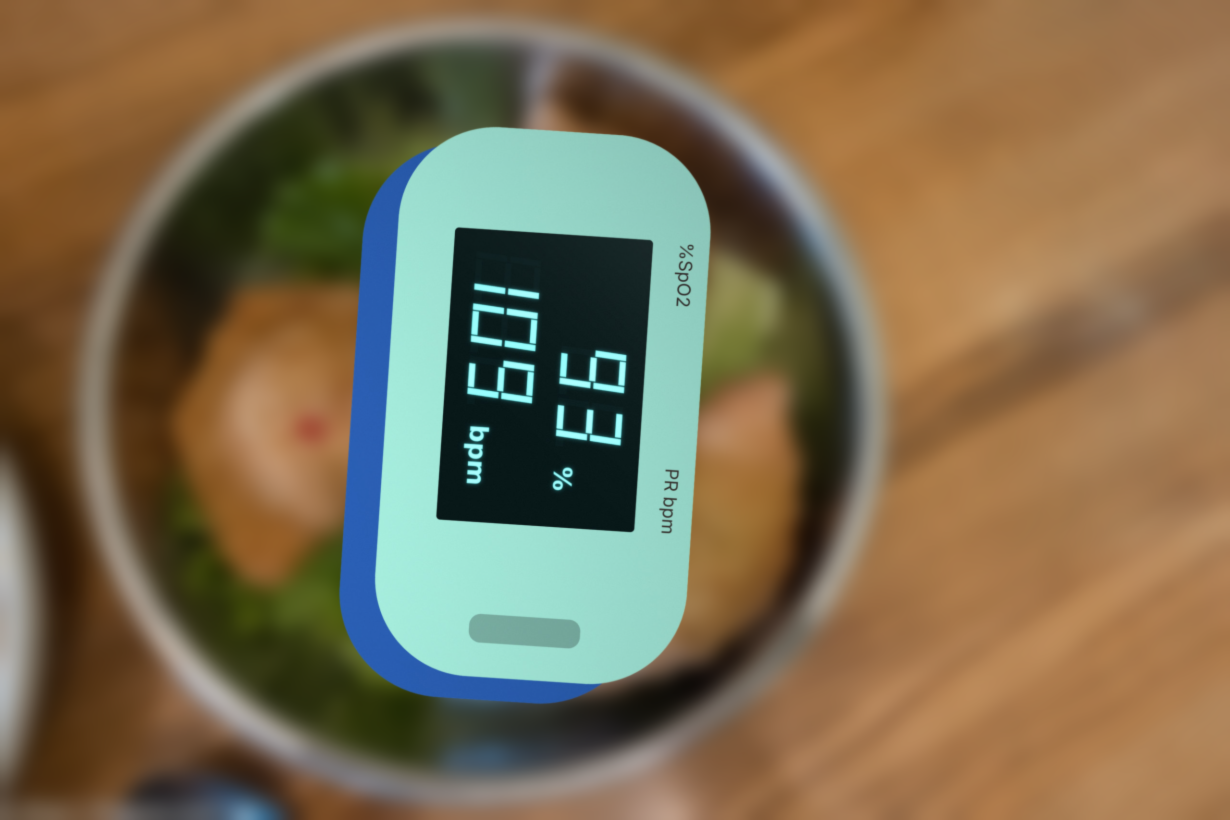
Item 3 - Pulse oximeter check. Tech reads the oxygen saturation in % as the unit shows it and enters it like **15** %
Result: **93** %
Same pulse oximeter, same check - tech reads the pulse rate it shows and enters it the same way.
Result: **109** bpm
